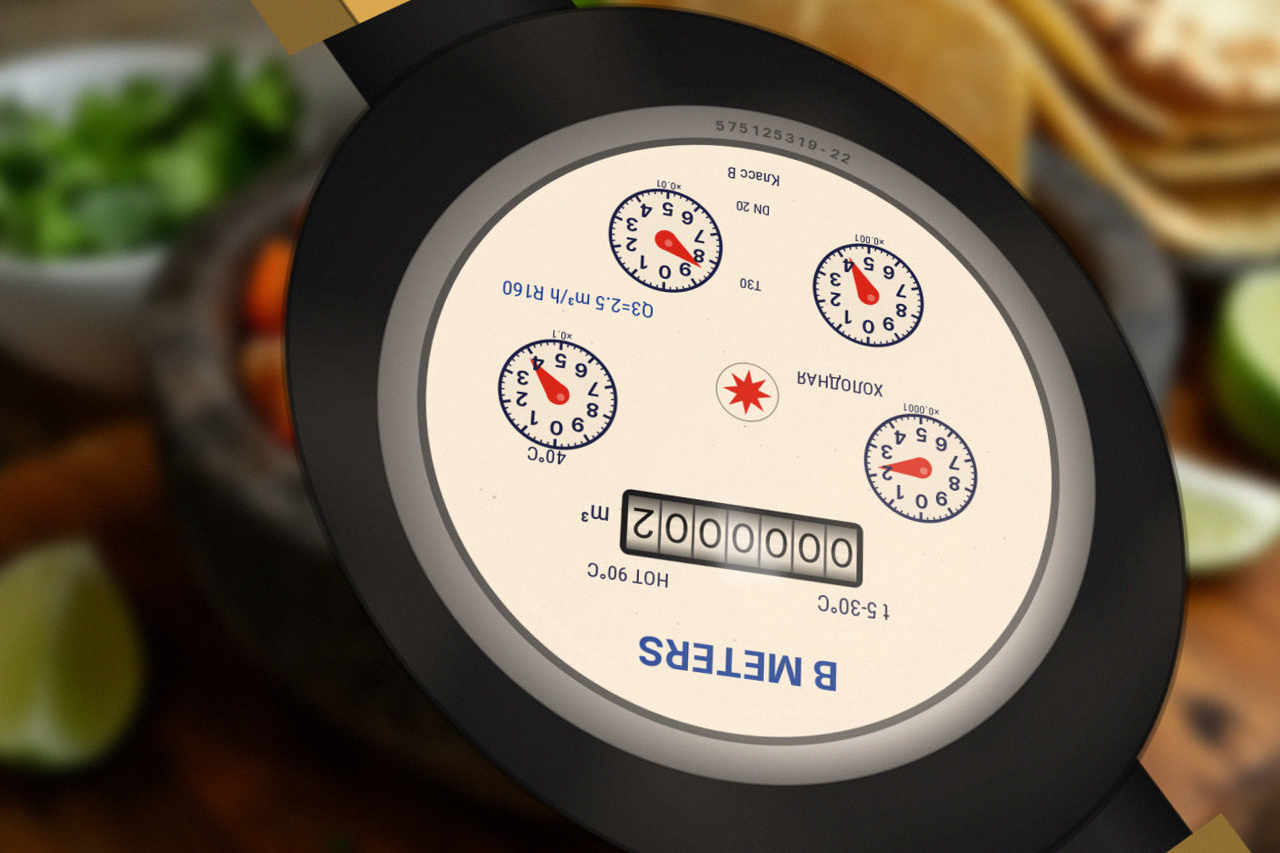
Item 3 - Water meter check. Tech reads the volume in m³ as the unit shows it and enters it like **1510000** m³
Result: **2.3842** m³
